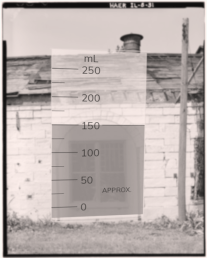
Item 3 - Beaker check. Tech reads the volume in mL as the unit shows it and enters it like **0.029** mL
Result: **150** mL
